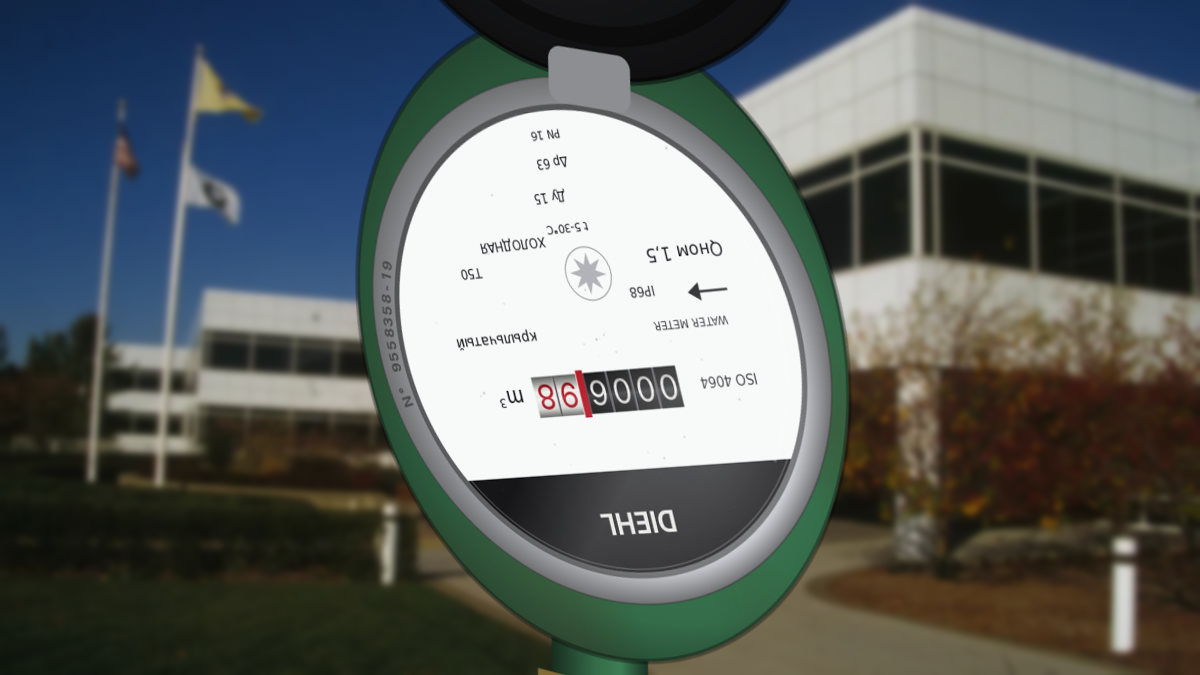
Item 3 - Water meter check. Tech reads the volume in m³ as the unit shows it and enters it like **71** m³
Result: **6.98** m³
